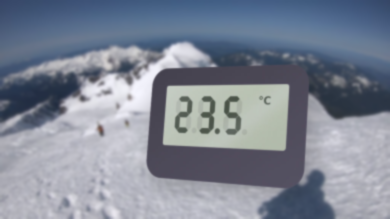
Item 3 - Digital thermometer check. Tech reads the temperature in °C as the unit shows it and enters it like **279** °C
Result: **23.5** °C
